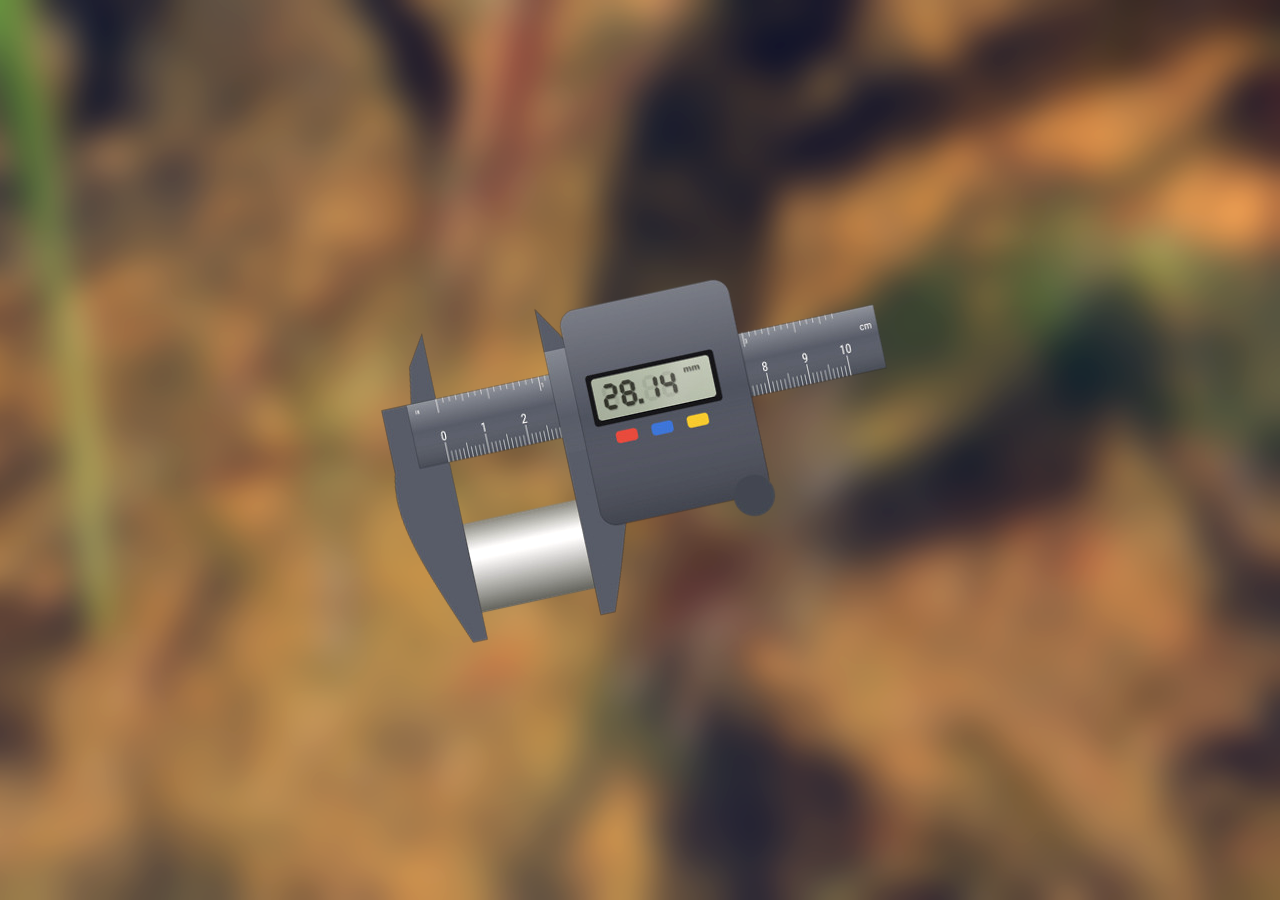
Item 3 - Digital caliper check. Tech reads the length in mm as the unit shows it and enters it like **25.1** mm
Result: **28.14** mm
